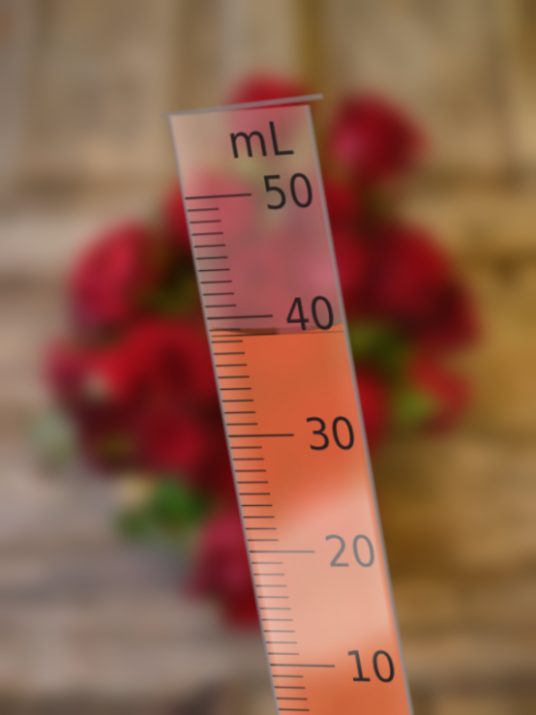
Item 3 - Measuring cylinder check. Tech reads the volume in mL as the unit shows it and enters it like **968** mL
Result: **38.5** mL
